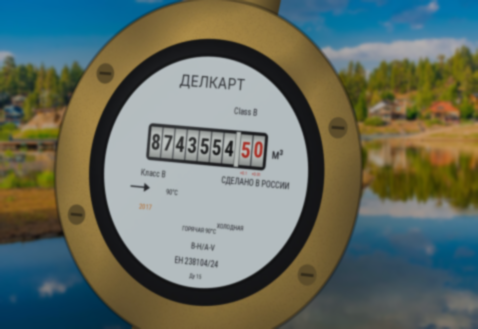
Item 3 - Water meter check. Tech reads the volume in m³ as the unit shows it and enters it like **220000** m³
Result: **8743554.50** m³
